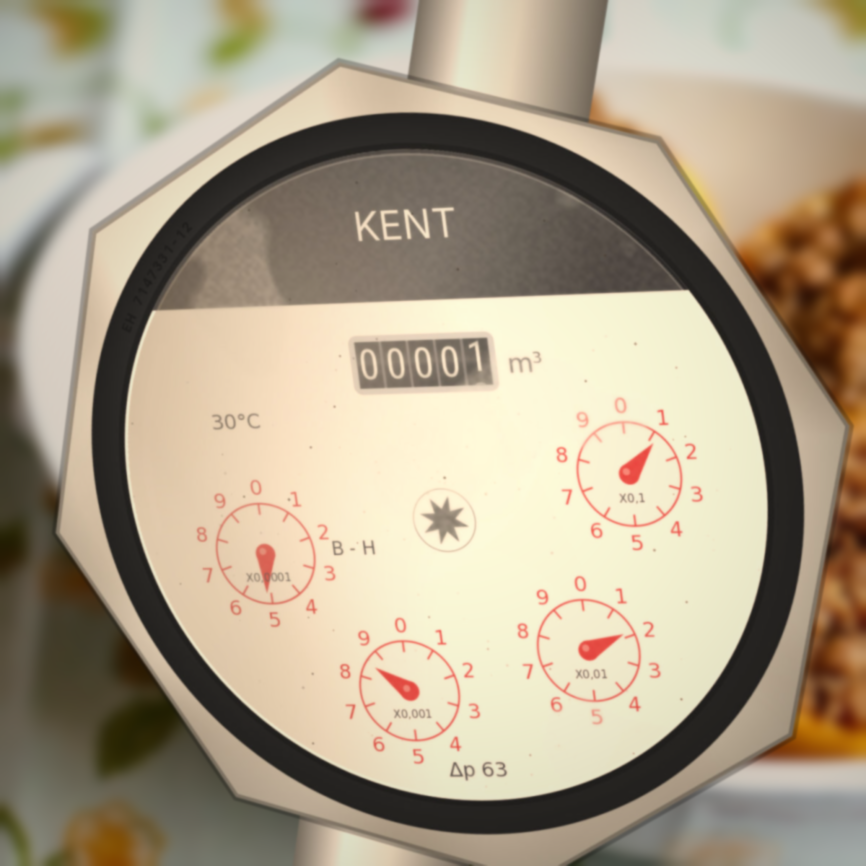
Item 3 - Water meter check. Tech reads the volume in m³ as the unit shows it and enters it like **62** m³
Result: **1.1185** m³
